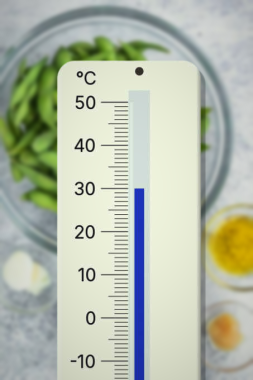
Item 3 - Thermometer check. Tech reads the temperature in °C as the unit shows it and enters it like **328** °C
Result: **30** °C
